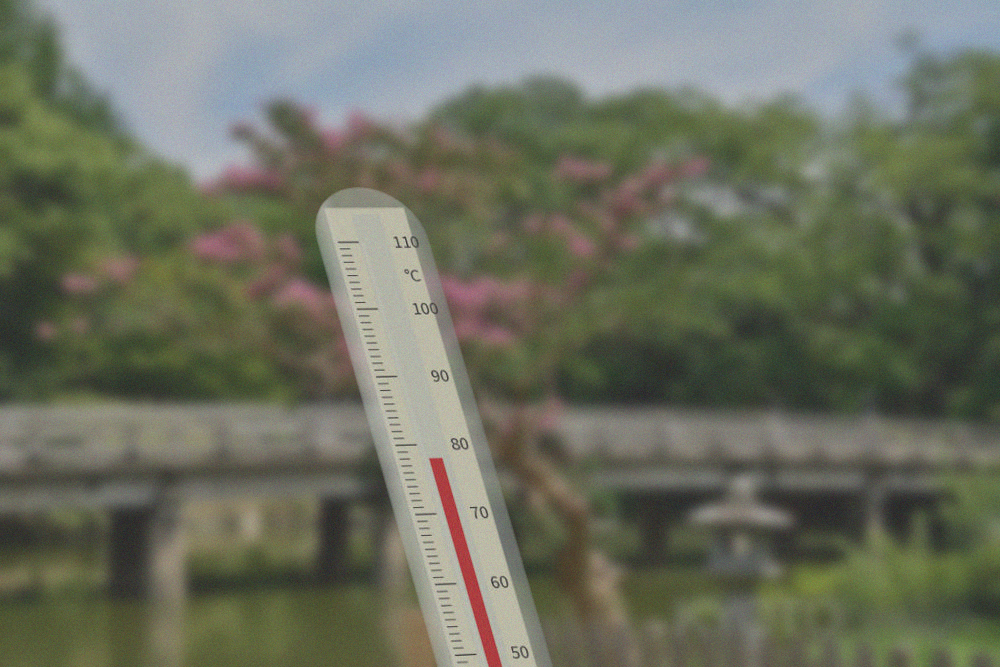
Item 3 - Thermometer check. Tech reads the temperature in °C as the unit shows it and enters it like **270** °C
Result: **78** °C
